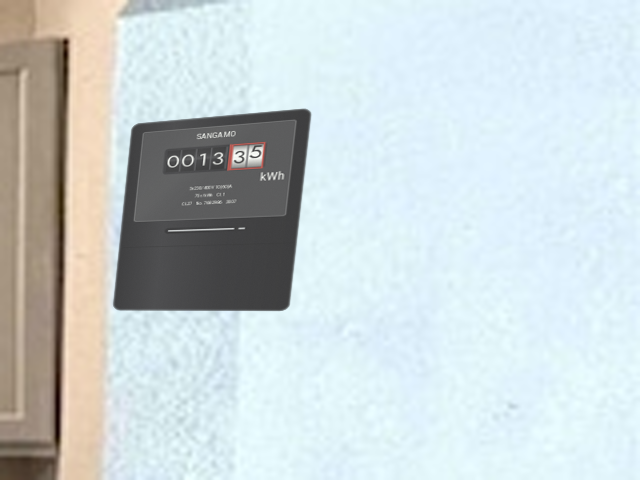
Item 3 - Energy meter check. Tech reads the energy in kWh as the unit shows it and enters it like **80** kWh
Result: **13.35** kWh
